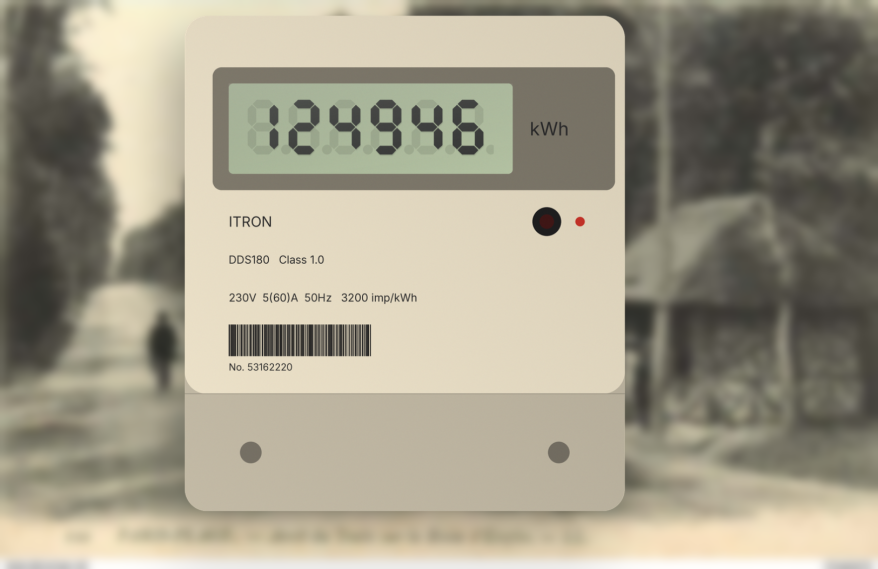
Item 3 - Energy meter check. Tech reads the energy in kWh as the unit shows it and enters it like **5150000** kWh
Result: **124946** kWh
